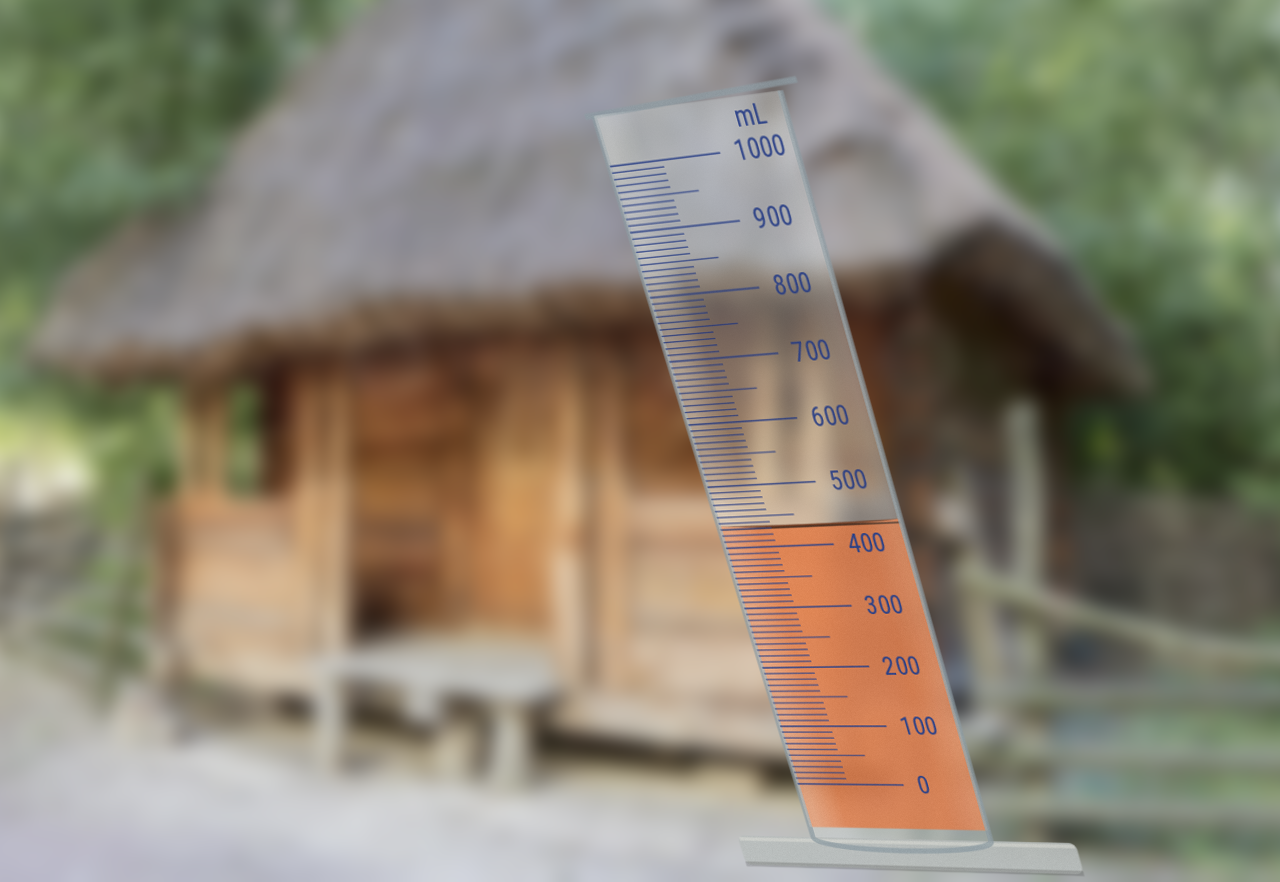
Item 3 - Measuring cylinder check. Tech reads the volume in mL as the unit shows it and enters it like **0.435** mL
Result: **430** mL
